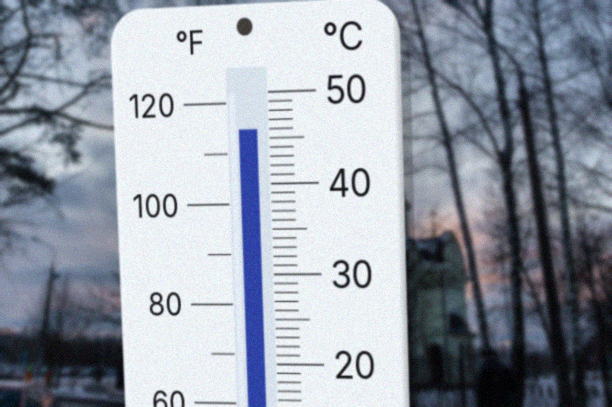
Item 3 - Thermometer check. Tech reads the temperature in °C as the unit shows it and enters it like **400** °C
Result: **46** °C
